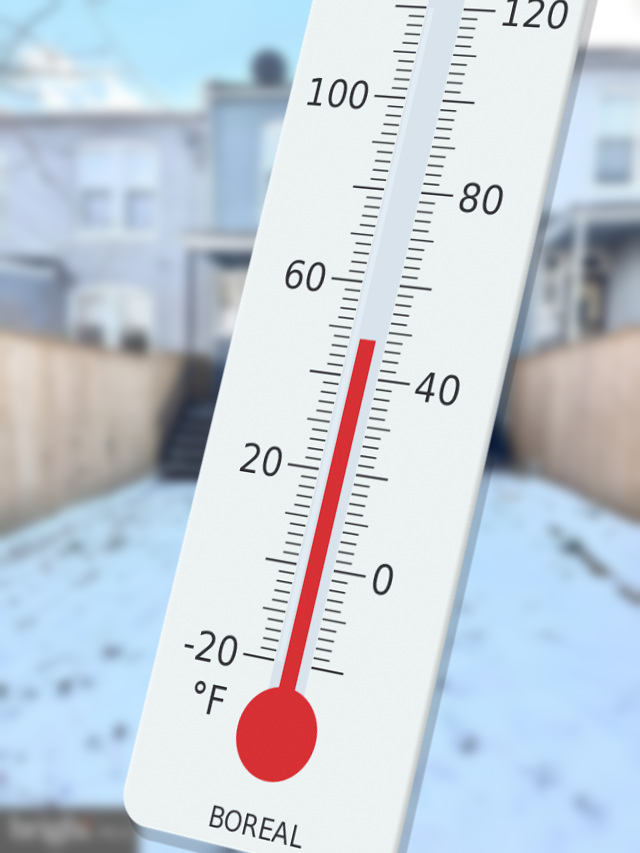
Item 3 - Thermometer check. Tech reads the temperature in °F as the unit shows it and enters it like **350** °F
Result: **48** °F
